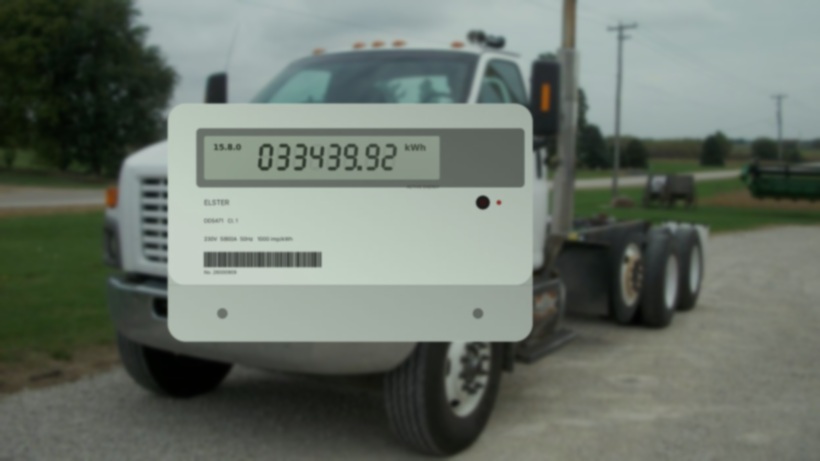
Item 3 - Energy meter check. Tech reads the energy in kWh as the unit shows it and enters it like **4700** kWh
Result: **33439.92** kWh
